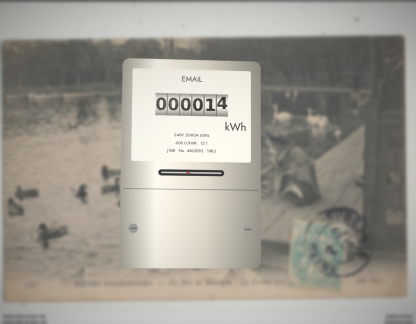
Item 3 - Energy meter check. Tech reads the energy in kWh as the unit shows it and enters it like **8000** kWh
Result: **14** kWh
